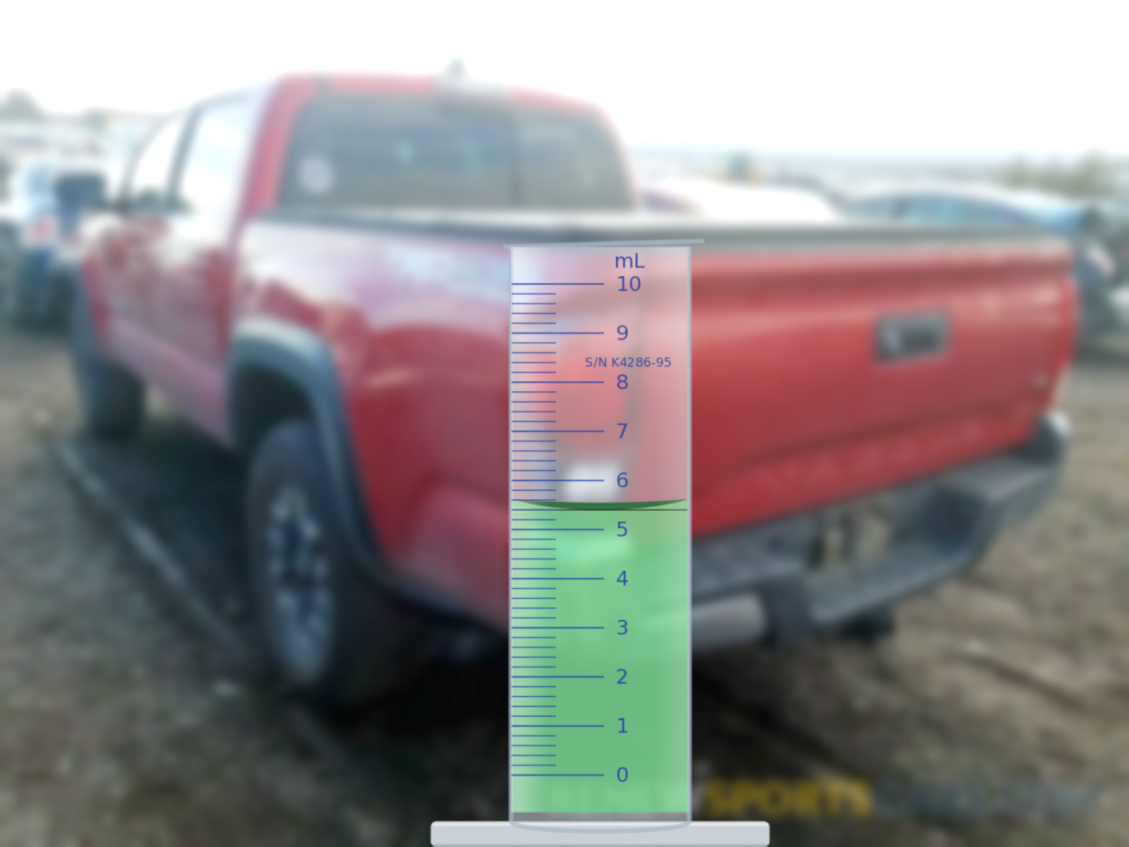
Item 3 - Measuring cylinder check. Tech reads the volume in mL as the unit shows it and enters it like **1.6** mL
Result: **5.4** mL
